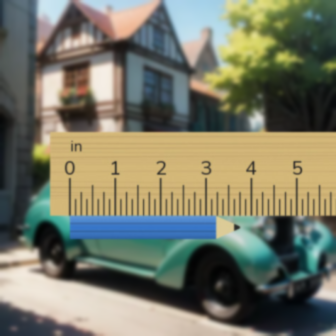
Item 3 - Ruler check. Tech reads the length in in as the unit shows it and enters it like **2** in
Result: **3.75** in
